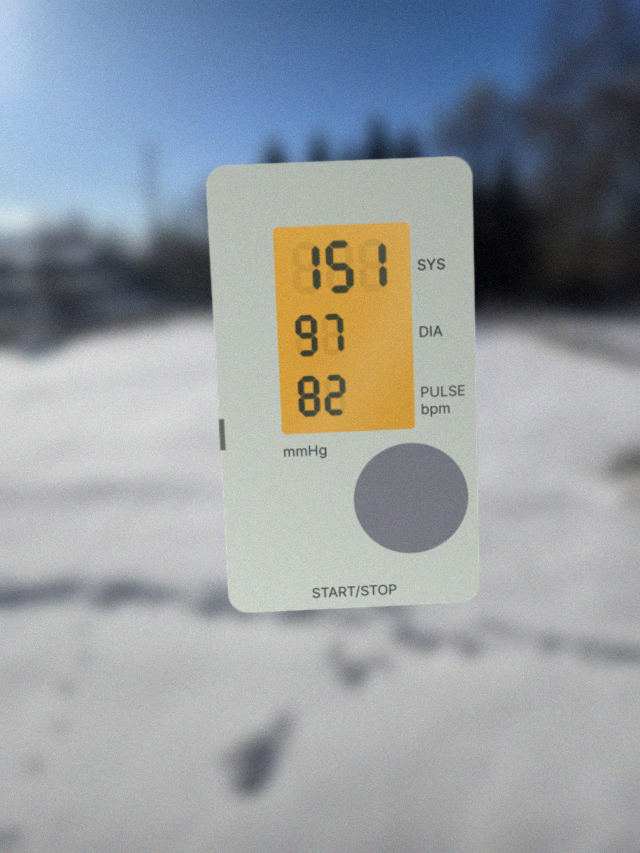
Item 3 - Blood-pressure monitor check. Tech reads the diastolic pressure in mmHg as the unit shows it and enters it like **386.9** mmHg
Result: **97** mmHg
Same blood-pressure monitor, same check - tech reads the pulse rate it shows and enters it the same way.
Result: **82** bpm
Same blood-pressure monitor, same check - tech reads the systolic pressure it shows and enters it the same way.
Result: **151** mmHg
